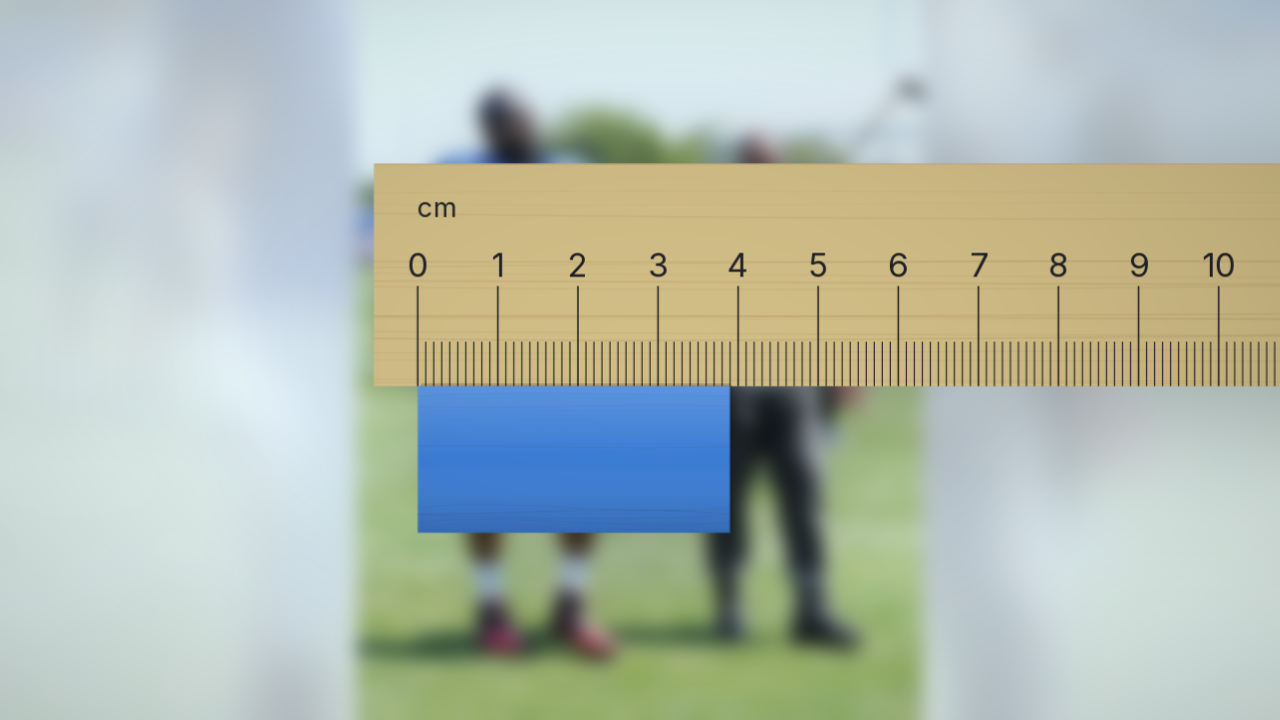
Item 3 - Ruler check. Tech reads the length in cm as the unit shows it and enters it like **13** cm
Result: **3.9** cm
